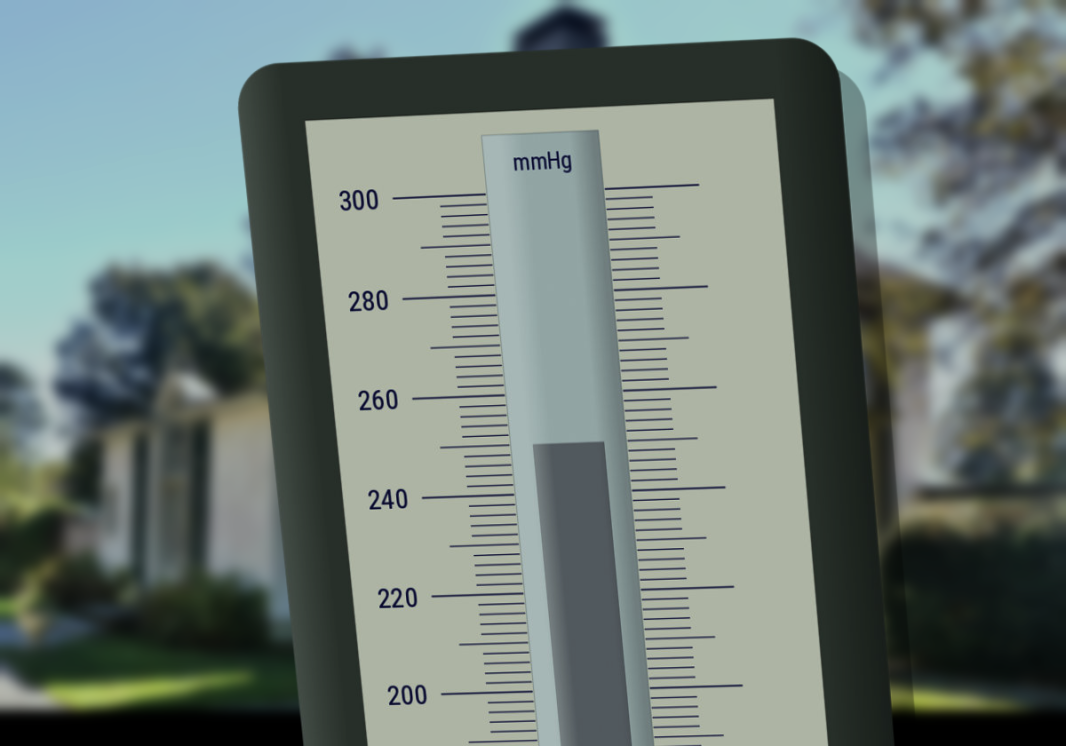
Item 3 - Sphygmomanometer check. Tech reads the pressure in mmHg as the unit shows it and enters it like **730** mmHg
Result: **250** mmHg
